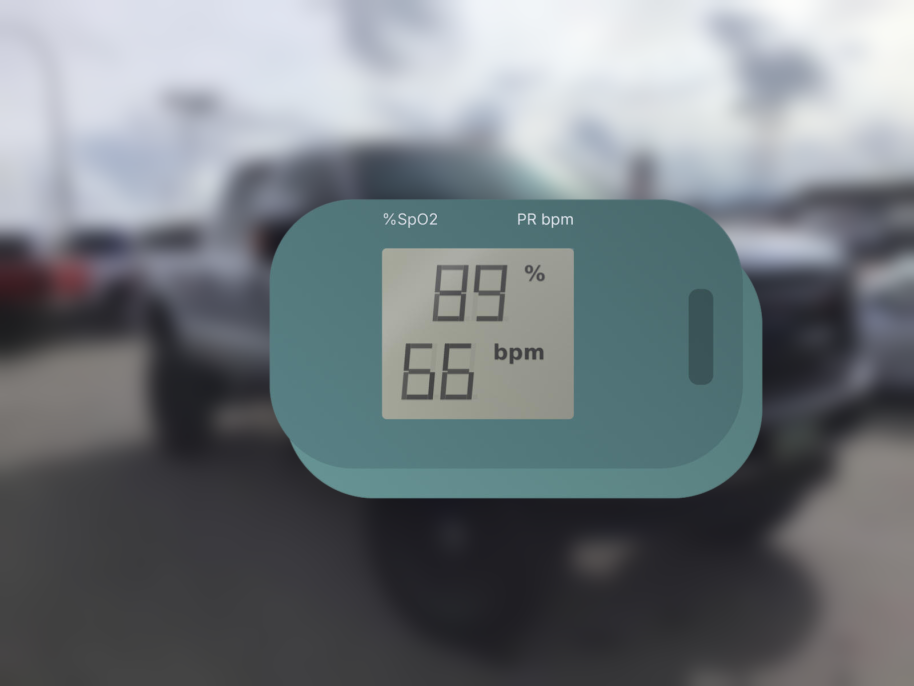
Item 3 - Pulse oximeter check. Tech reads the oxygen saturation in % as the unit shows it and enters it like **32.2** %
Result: **89** %
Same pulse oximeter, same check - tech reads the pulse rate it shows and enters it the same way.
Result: **66** bpm
